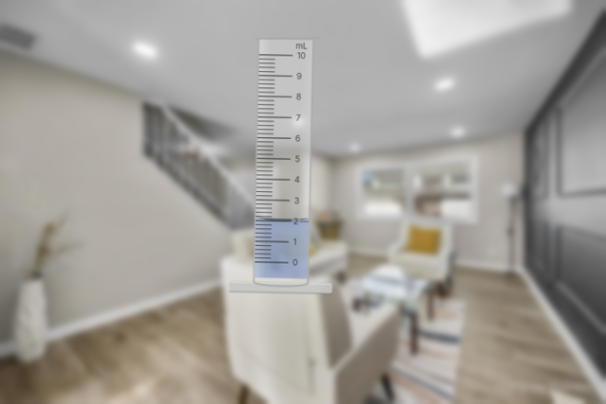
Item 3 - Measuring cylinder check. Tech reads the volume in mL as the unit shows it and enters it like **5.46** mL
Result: **2** mL
